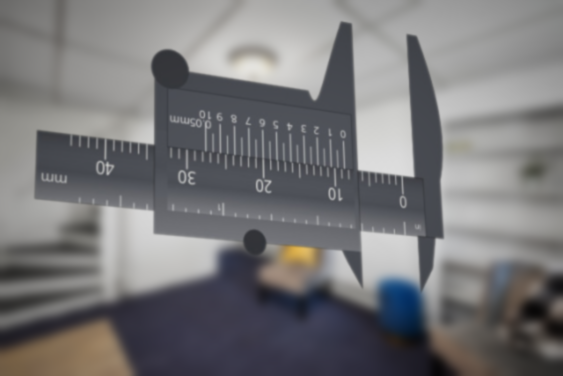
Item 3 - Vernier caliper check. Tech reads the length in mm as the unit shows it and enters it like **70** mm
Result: **8.6** mm
